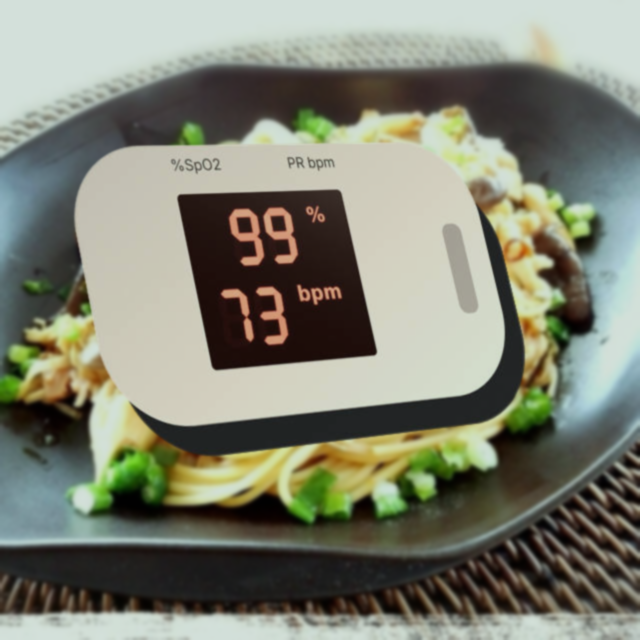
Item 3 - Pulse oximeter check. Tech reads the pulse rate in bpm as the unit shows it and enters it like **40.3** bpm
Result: **73** bpm
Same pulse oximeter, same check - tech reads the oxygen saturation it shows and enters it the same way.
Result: **99** %
